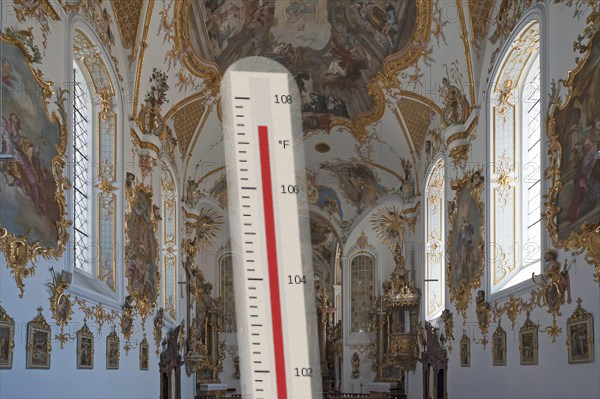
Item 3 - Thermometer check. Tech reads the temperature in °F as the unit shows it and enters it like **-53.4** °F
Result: **107.4** °F
